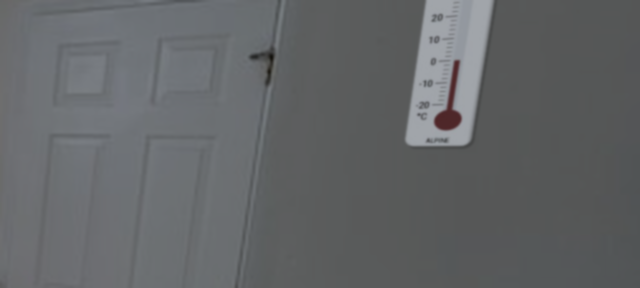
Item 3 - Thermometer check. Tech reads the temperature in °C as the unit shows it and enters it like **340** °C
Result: **0** °C
